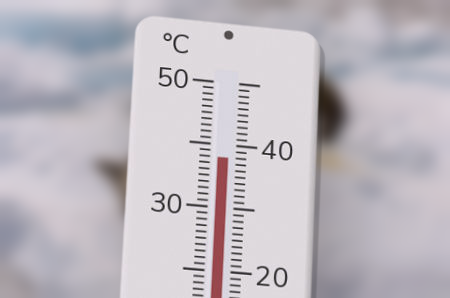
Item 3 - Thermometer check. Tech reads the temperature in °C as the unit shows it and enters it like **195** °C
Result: **38** °C
